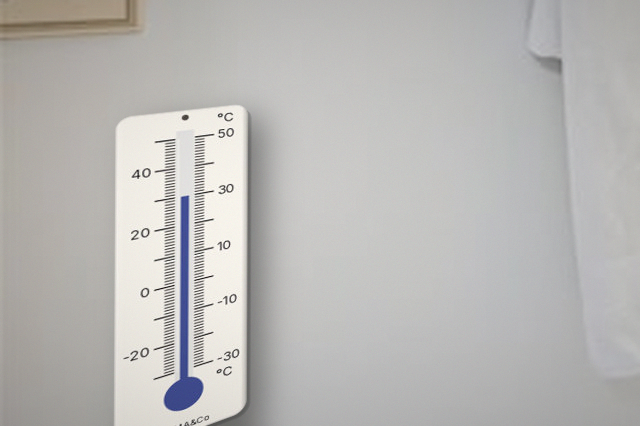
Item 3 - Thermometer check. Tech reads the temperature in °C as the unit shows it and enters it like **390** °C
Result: **30** °C
